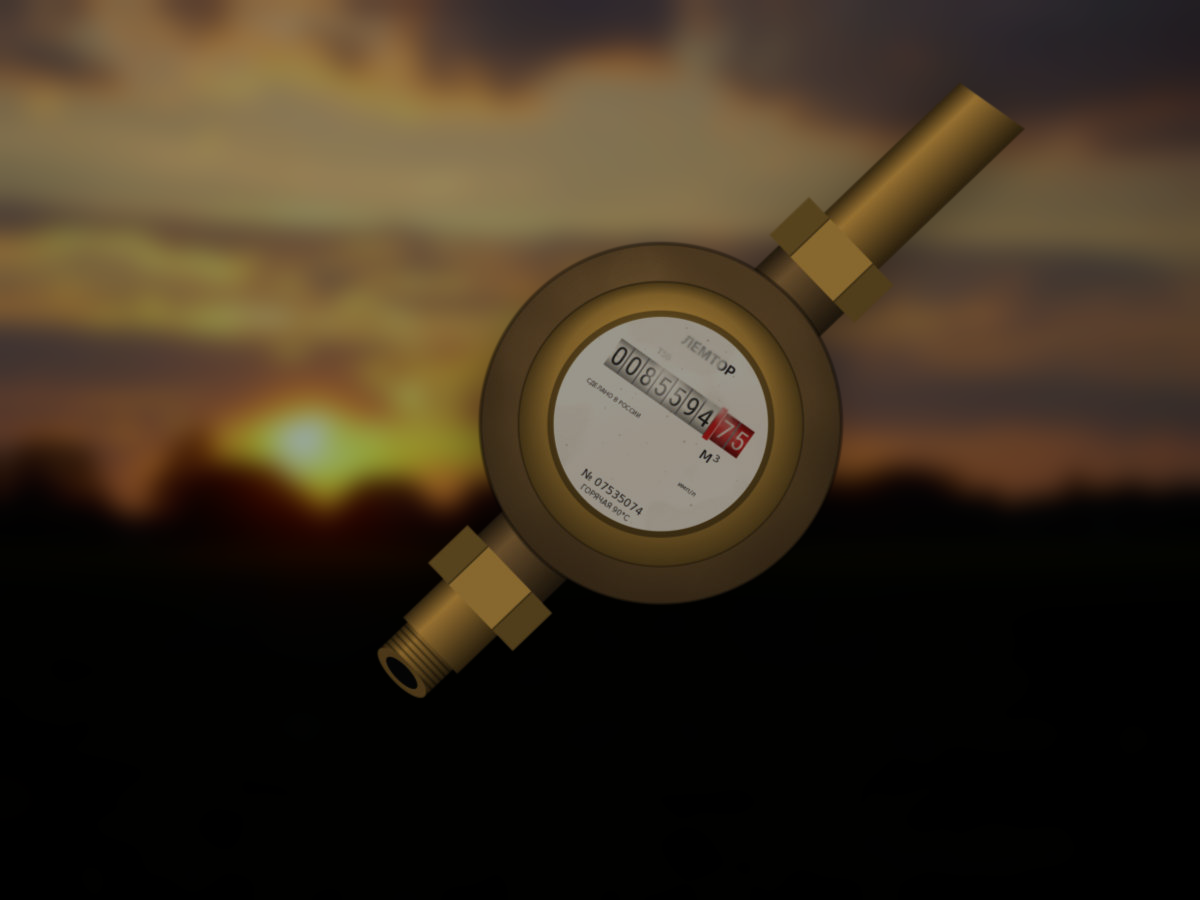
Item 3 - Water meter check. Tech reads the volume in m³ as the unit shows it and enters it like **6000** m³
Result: **85594.75** m³
